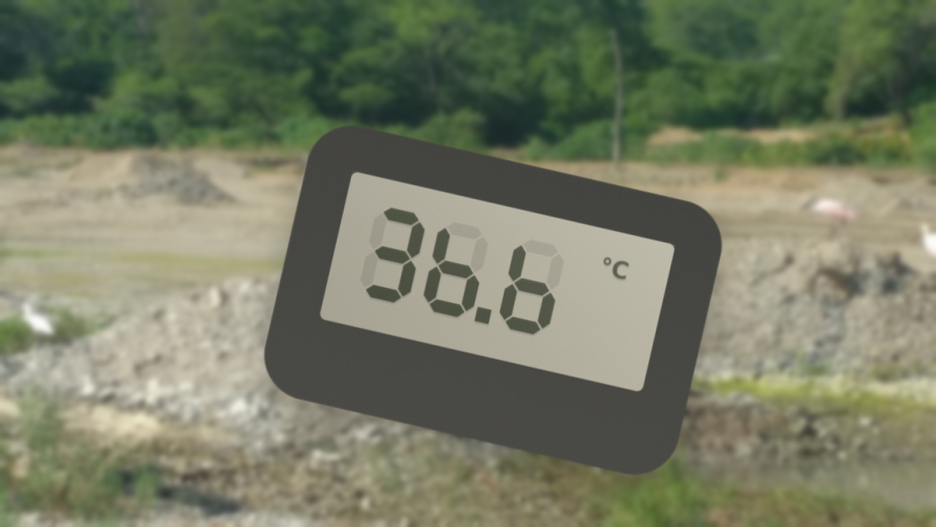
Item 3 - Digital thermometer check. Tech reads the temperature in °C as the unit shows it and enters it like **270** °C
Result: **36.6** °C
